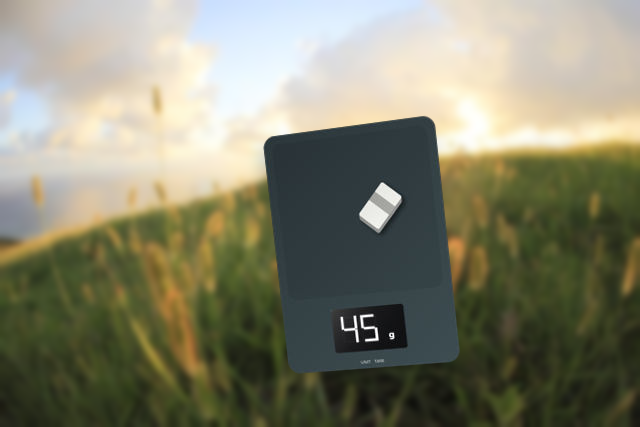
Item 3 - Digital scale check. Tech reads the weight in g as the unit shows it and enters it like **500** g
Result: **45** g
